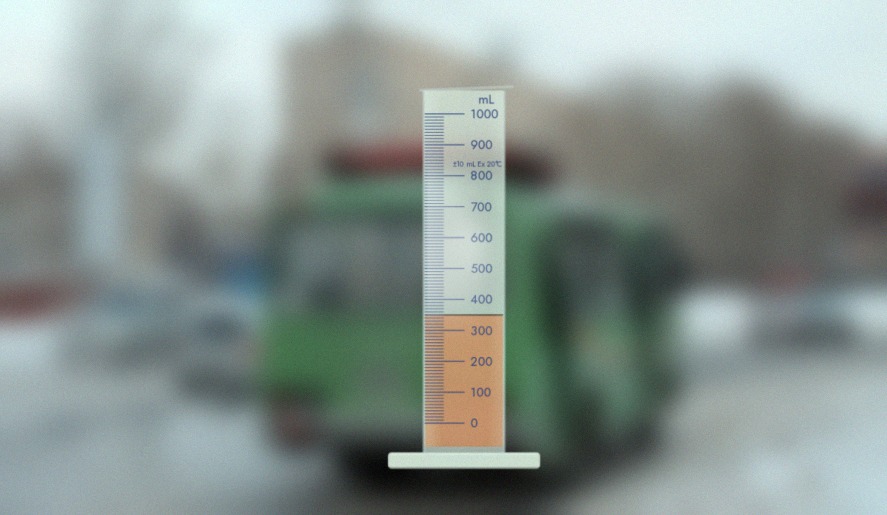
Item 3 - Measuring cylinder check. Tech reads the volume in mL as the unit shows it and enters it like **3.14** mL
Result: **350** mL
